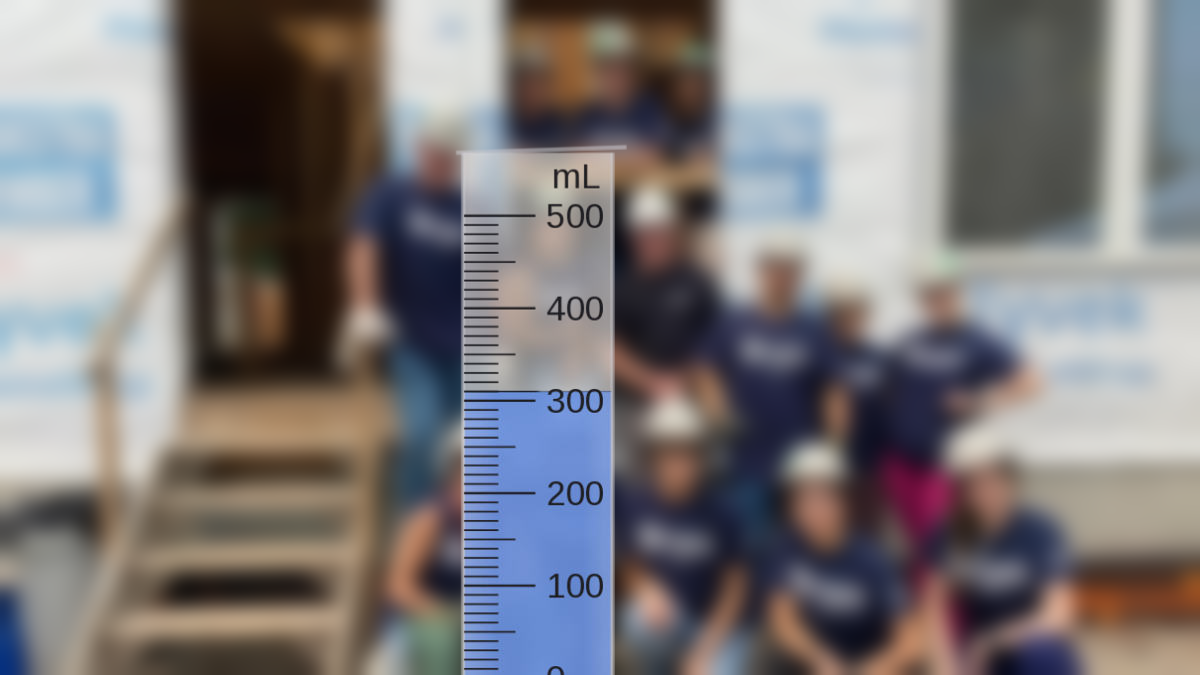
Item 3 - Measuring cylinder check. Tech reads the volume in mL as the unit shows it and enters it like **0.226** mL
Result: **310** mL
